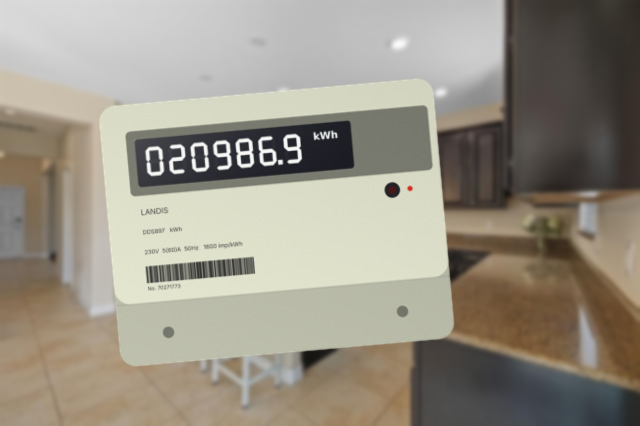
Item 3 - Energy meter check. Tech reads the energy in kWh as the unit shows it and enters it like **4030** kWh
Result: **20986.9** kWh
